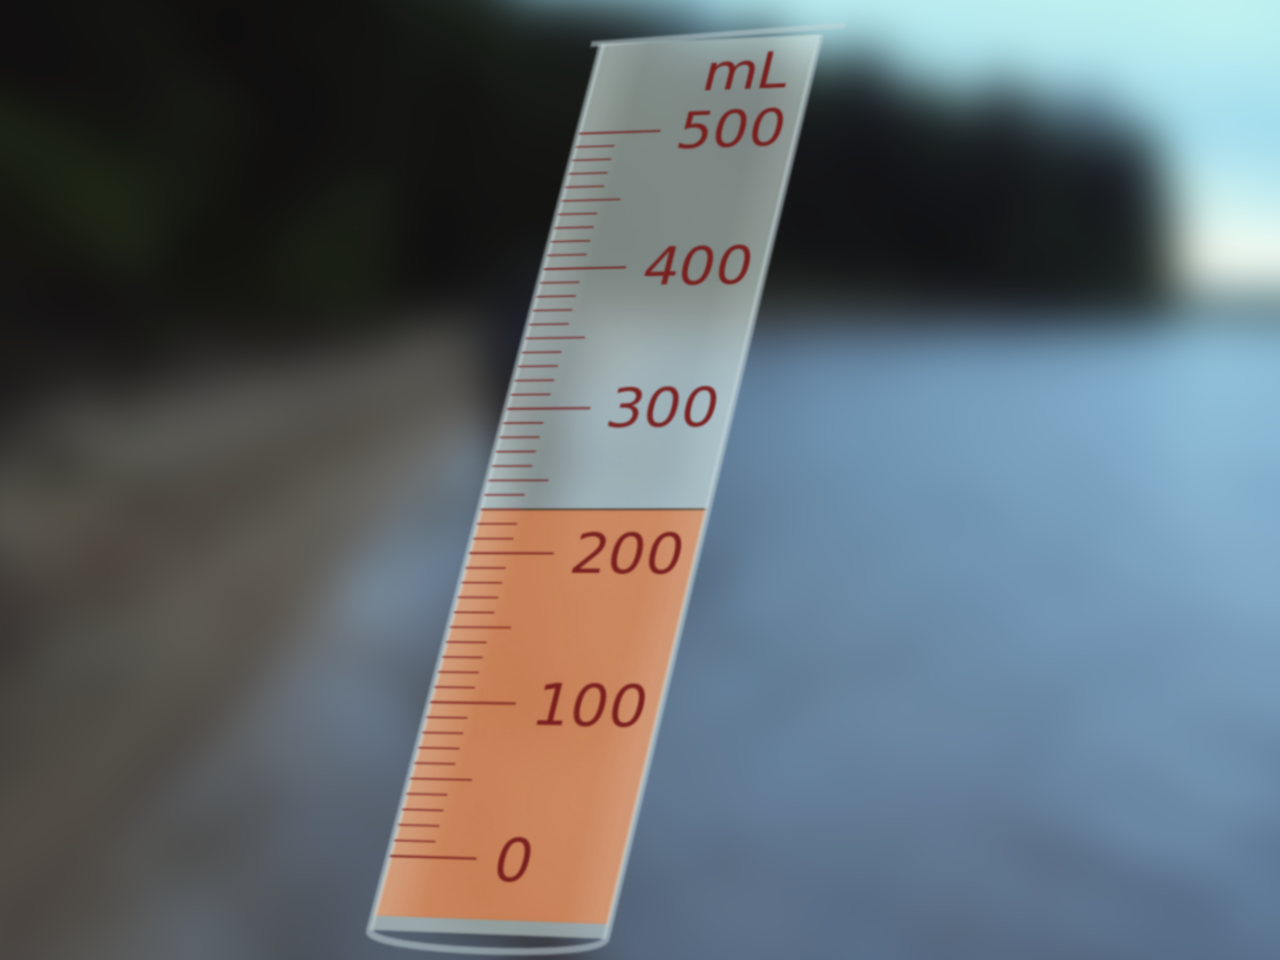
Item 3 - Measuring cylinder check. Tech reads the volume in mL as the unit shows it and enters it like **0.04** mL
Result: **230** mL
